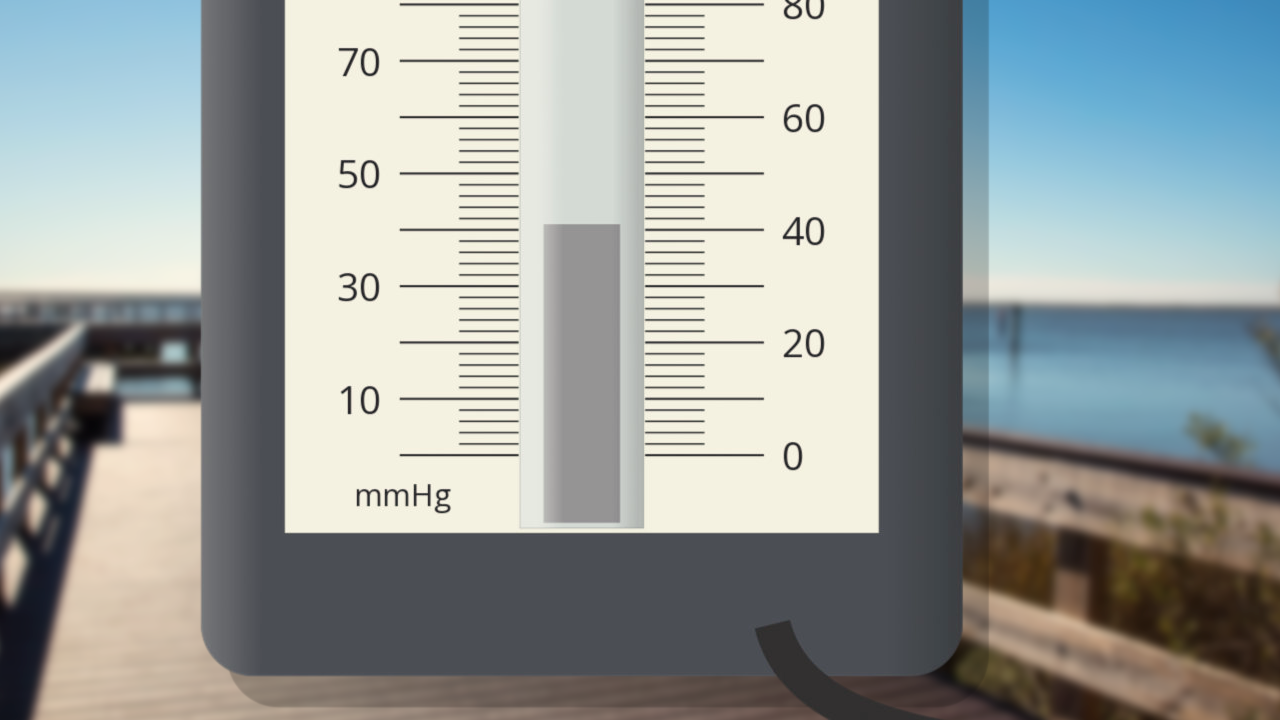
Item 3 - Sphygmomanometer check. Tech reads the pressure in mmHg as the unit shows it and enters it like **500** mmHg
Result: **41** mmHg
